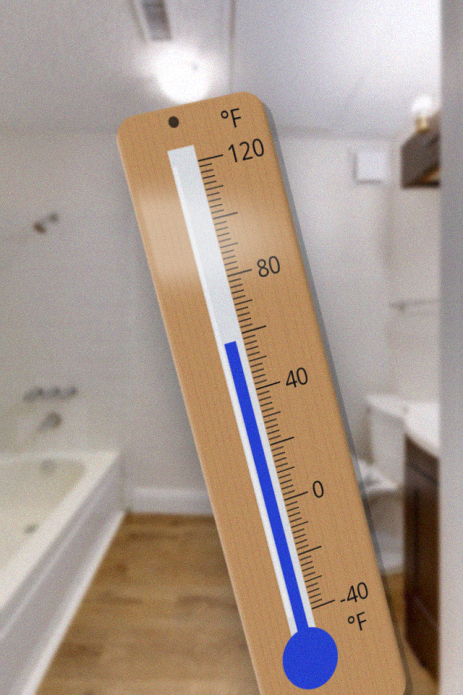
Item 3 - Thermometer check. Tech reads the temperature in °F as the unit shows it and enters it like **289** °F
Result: **58** °F
